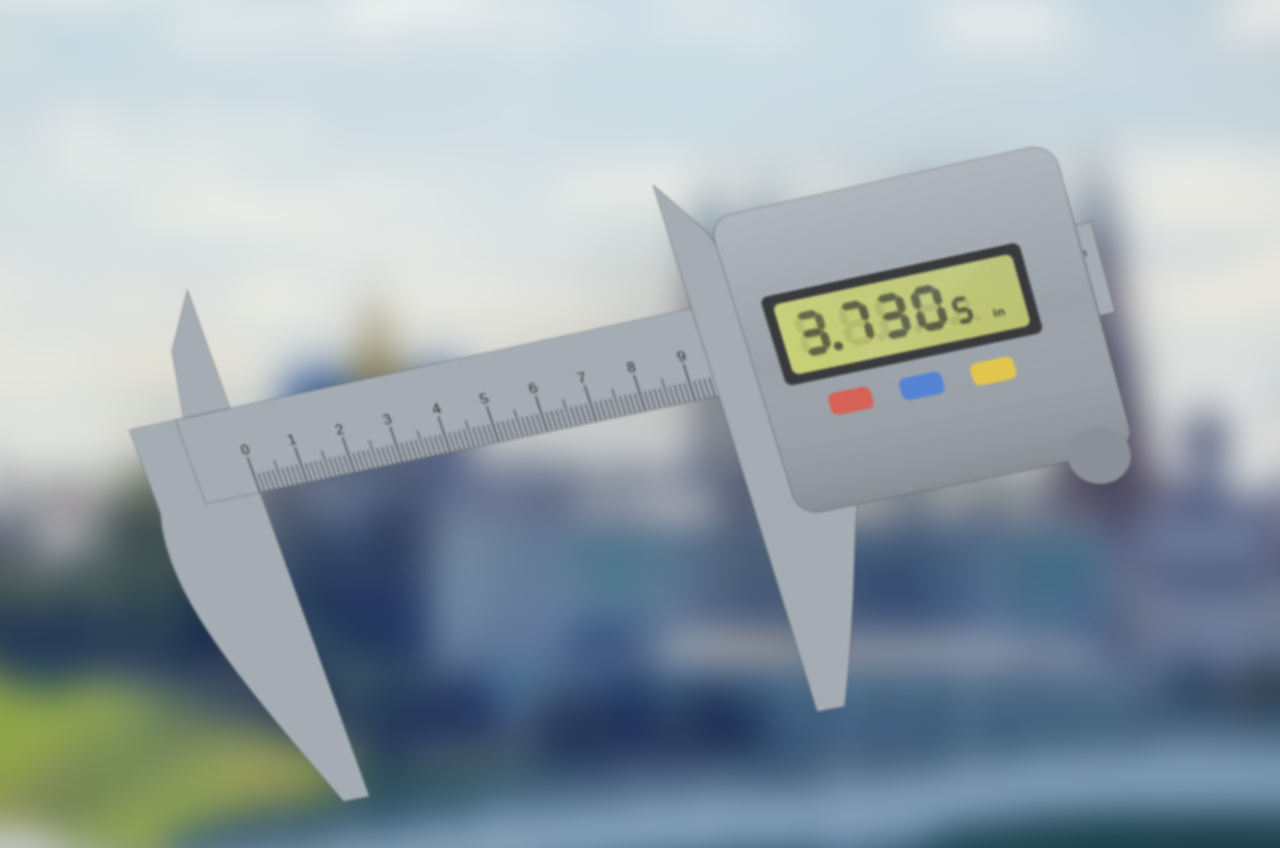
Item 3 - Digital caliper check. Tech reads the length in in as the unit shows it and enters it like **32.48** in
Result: **3.7305** in
